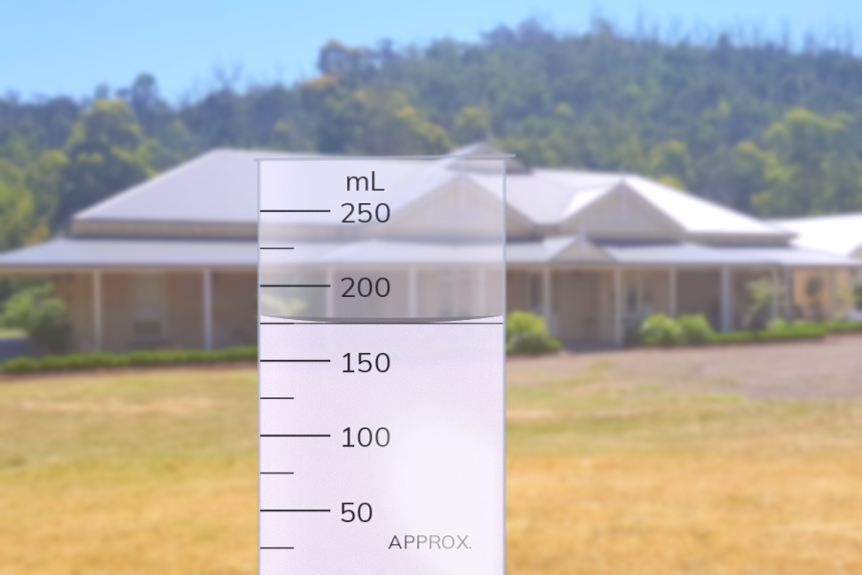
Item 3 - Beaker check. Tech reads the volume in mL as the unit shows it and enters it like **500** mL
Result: **175** mL
